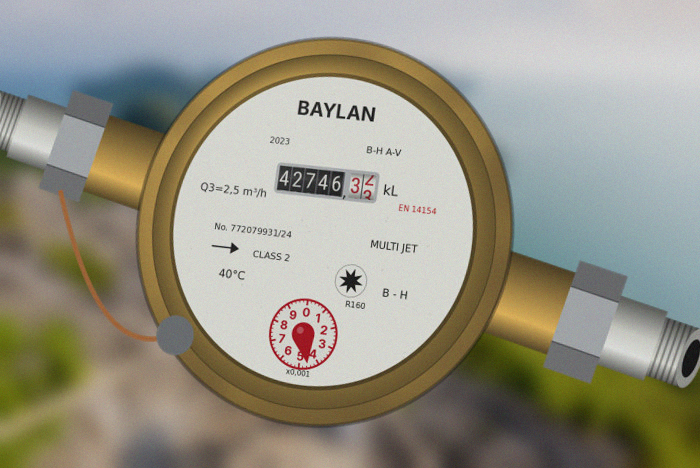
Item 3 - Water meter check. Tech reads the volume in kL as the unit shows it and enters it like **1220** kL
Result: **42746.324** kL
